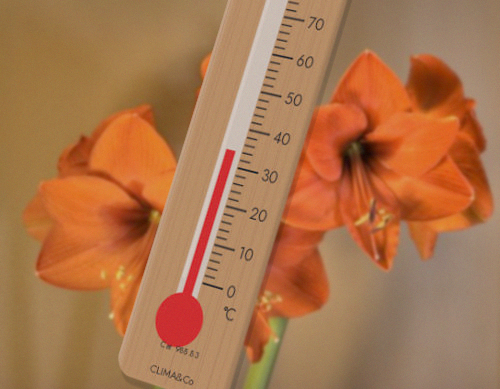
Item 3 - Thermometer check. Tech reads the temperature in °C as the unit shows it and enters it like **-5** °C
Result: **34** °C
